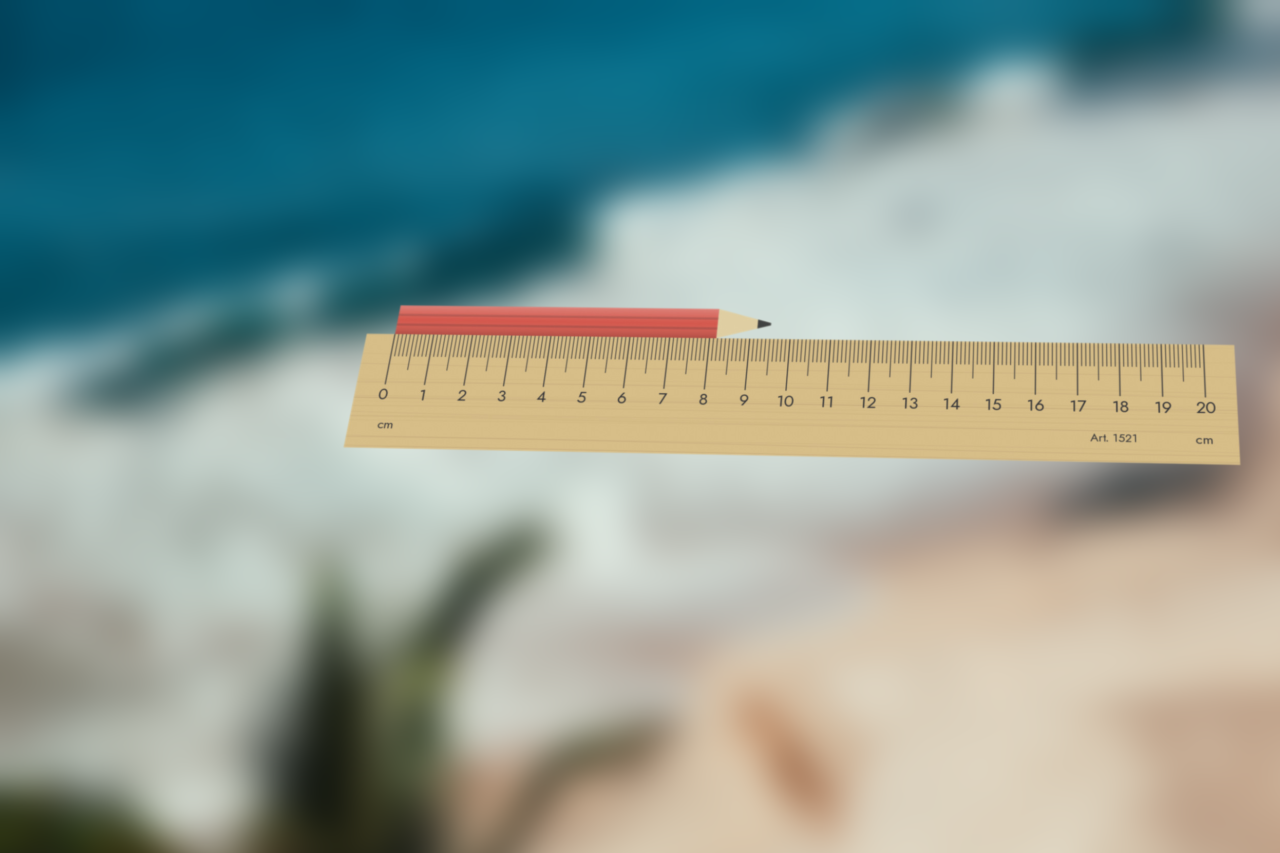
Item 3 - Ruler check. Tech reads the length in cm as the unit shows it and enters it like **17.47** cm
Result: **9.5** cm
